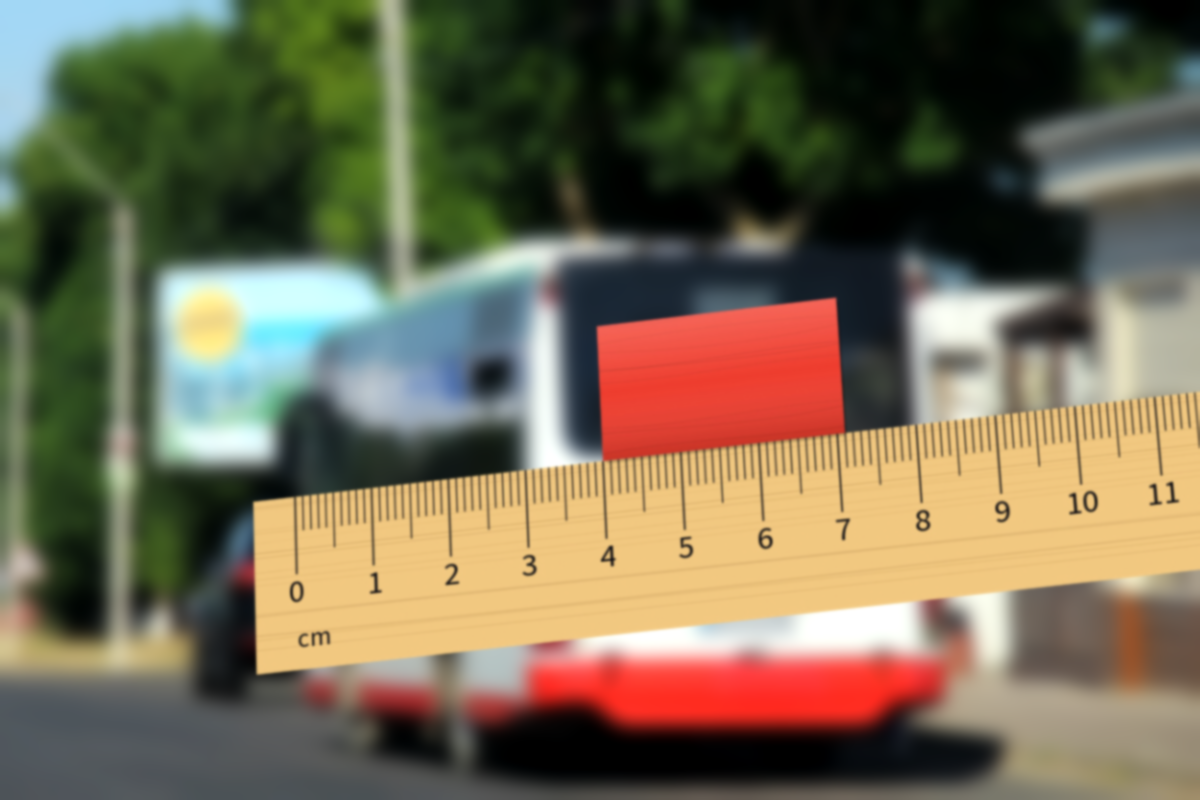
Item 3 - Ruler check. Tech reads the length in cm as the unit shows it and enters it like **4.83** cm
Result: **3.1** cm
